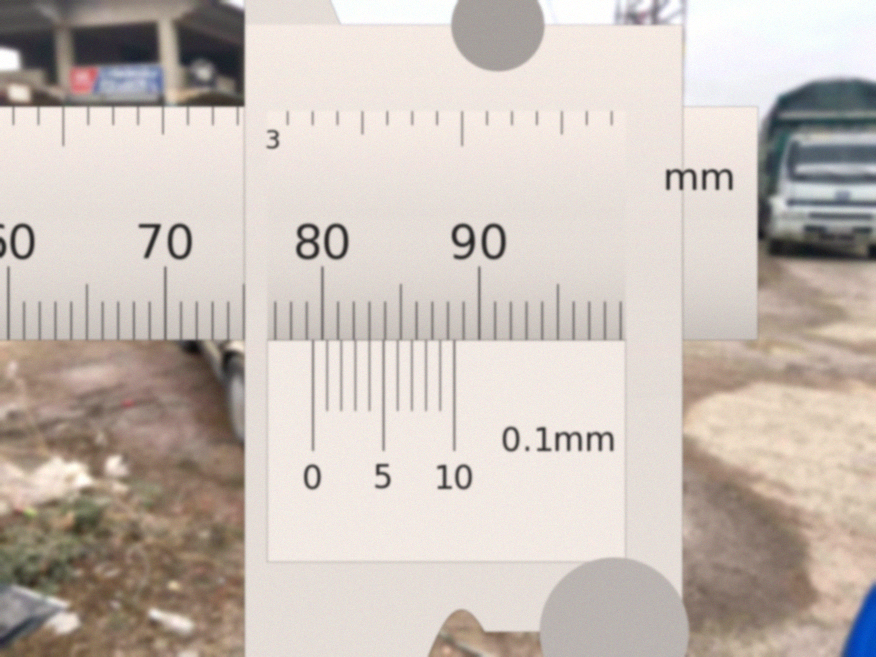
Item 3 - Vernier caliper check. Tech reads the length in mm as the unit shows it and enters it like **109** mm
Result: **79.4** mm
